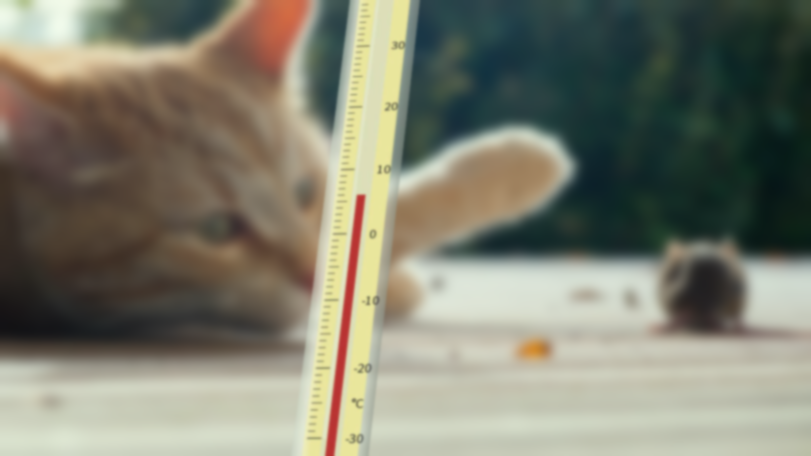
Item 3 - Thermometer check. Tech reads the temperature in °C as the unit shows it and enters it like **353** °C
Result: **6** °C
